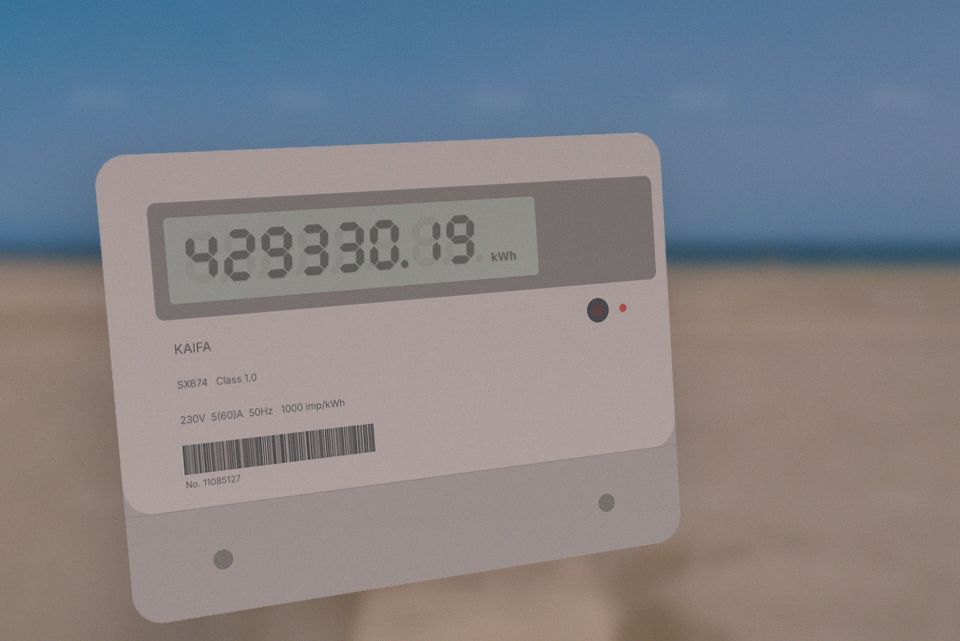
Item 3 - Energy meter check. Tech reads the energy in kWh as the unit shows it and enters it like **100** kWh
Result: **429330.19** kWh
